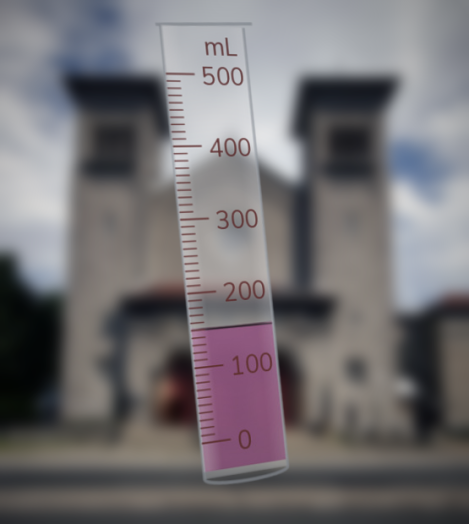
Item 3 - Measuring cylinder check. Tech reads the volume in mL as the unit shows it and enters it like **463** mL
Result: **150** mL
